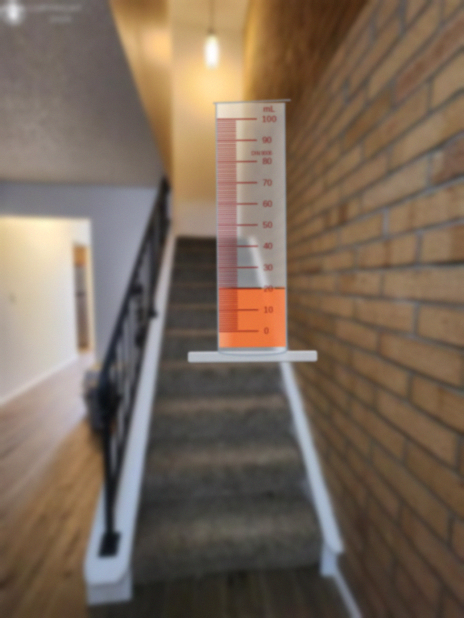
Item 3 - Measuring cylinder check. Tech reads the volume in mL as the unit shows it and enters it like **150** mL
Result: **20** mL
